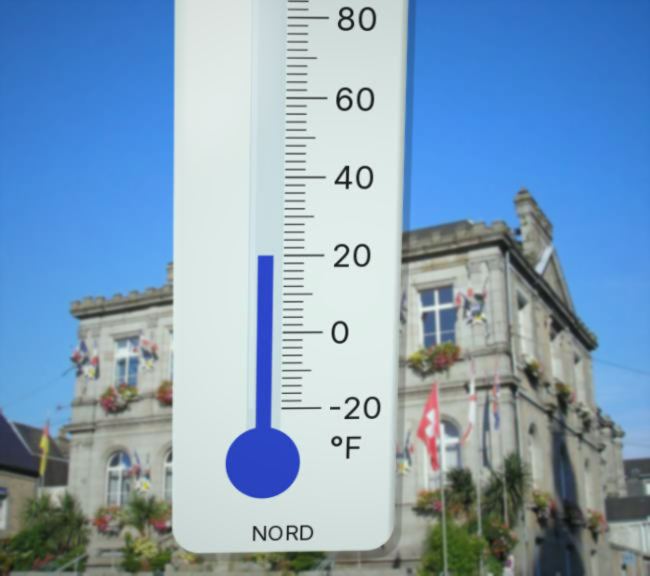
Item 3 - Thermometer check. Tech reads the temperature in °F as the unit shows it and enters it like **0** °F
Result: **20** °F
